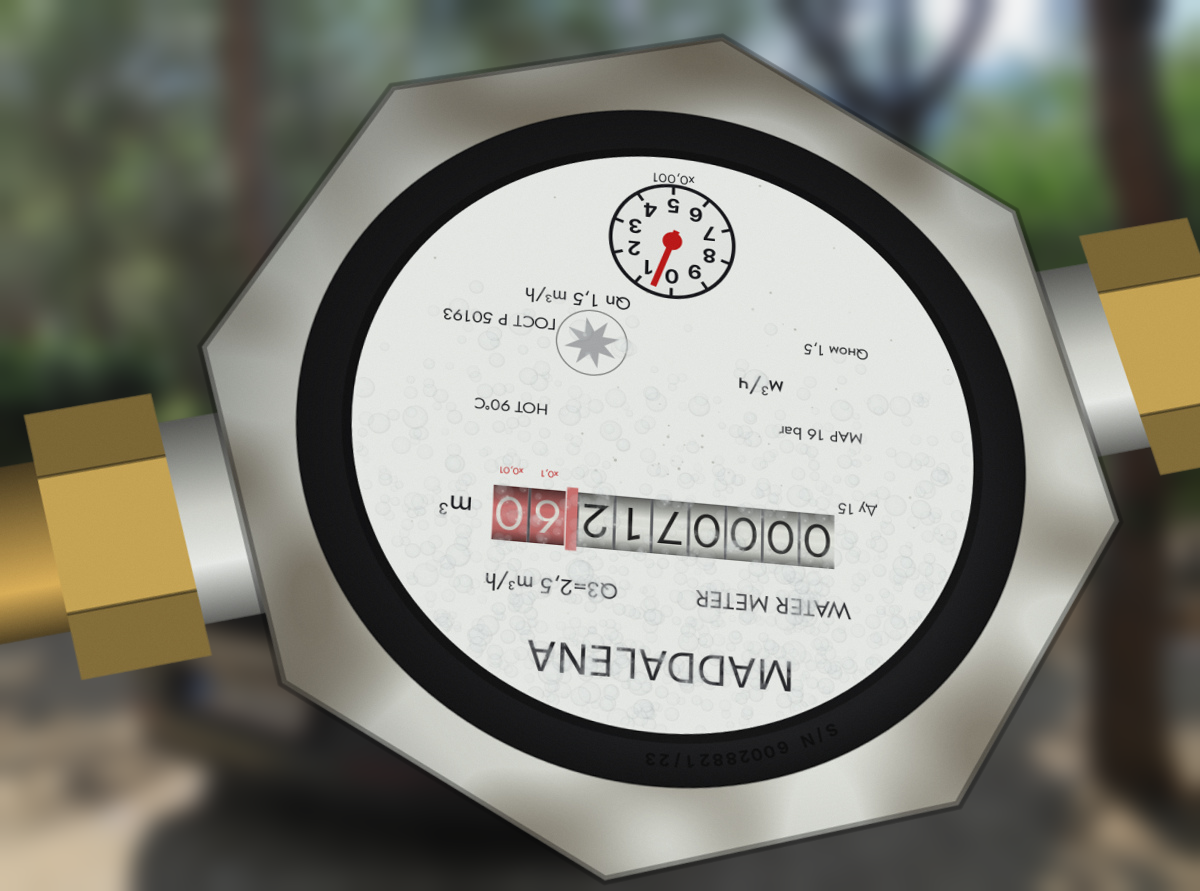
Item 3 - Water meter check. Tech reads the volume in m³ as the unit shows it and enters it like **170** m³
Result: **712.600** m³
